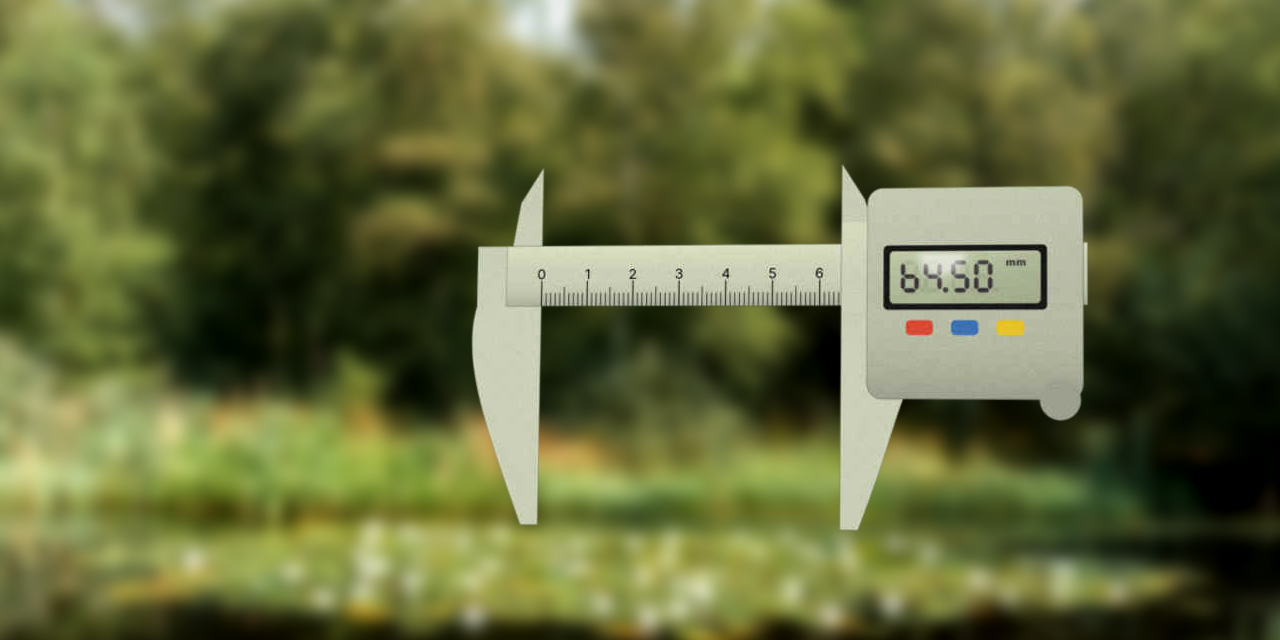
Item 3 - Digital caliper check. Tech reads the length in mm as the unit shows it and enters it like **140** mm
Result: **64.50** mm
